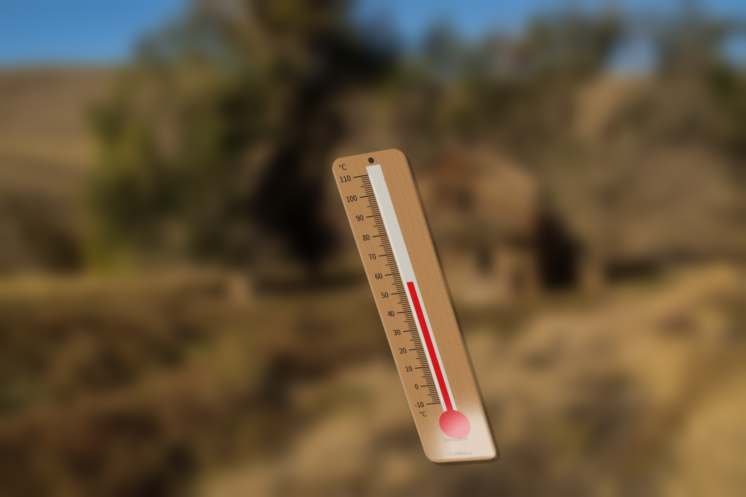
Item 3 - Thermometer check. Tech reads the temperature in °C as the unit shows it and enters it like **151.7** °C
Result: **55** °C
